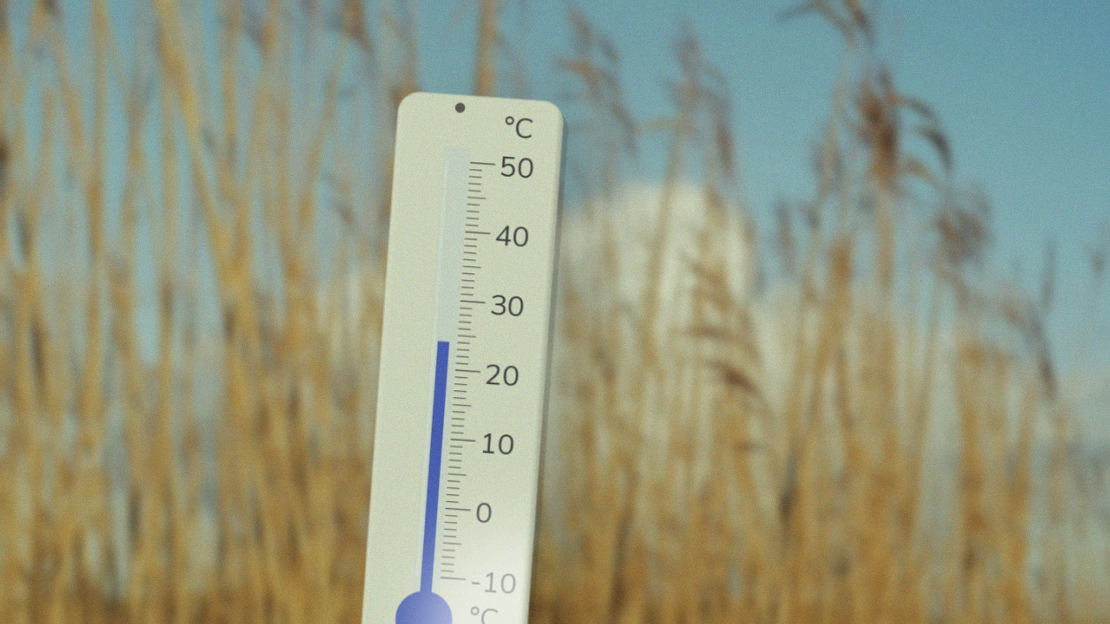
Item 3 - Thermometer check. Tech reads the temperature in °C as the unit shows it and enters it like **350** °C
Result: **24** °C
